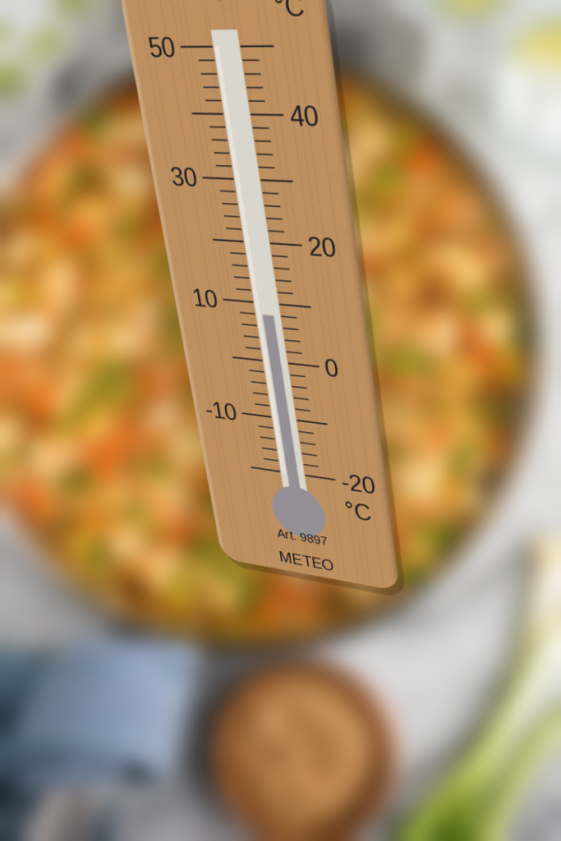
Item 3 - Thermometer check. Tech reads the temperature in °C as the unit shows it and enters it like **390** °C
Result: **8** °C
